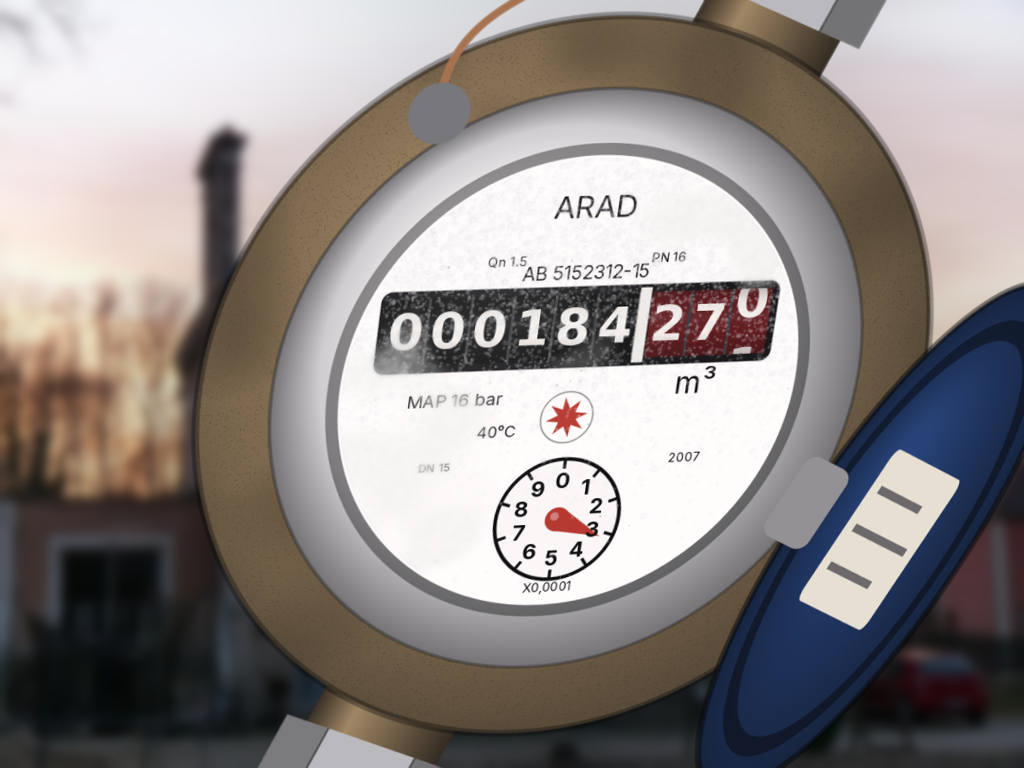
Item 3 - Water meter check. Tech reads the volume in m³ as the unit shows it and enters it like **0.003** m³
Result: **184.2703** m³
